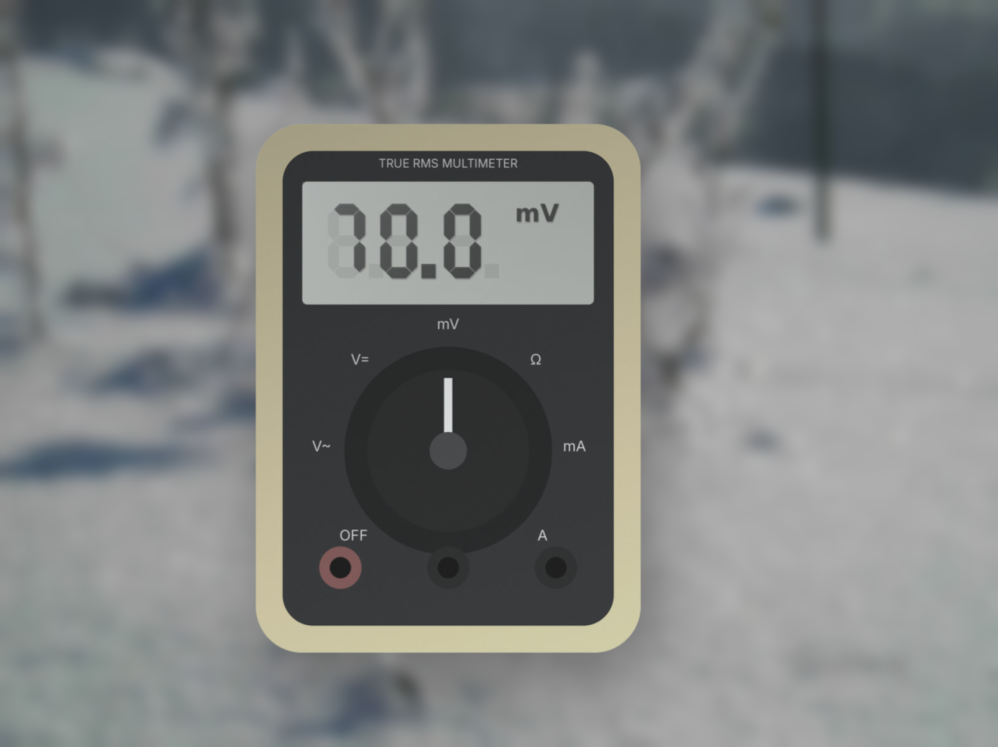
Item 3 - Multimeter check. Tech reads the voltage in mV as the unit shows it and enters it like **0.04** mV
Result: **70.0** mV
